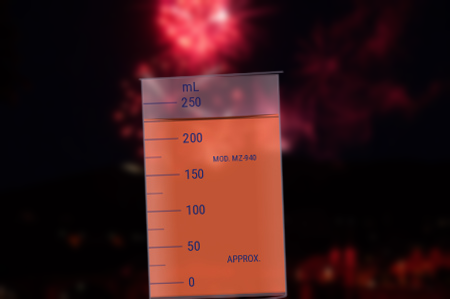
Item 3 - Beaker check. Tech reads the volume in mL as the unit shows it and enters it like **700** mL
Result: **225** mL
